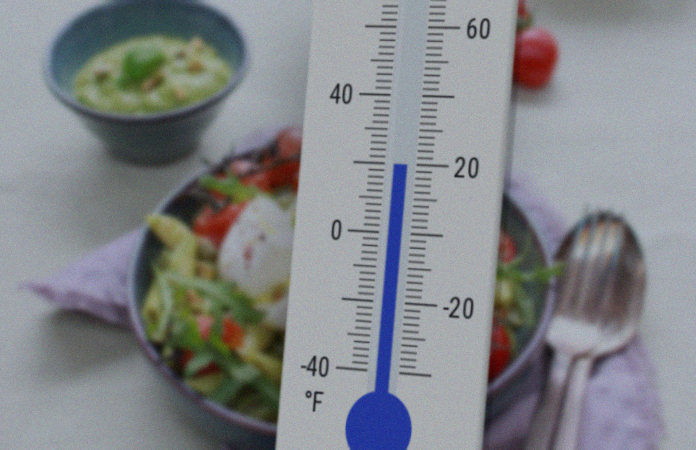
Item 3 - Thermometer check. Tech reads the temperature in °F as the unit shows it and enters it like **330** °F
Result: **20** °F
